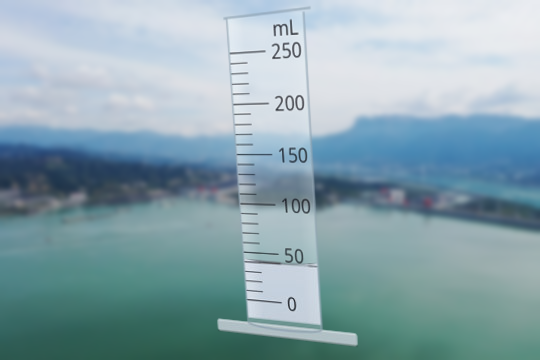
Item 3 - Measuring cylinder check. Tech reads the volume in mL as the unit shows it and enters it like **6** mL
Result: **40** mL
